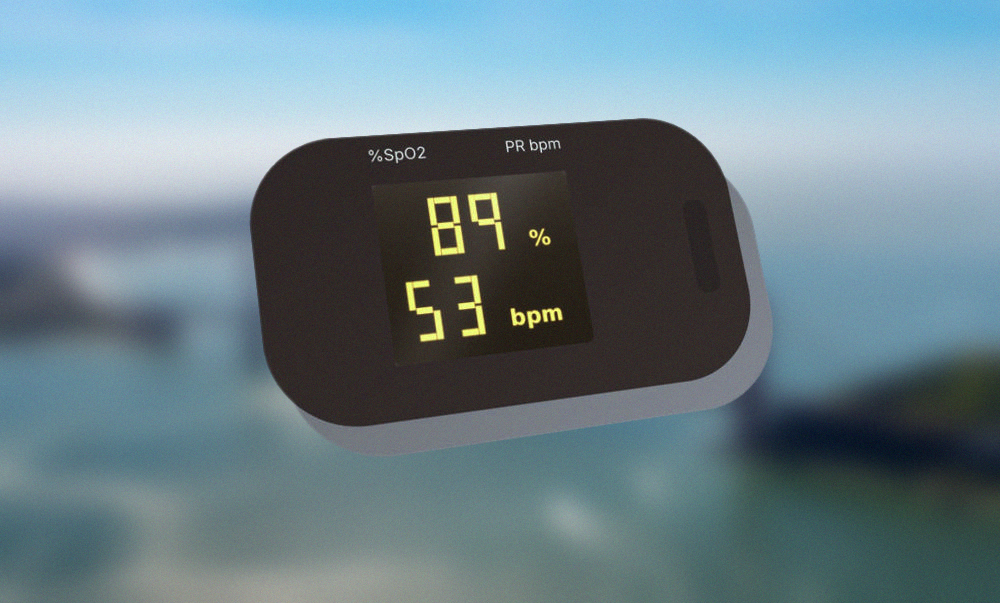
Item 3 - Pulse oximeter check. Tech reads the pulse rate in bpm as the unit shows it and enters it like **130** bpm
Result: **53** bpm
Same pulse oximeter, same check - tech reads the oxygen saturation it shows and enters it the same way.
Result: **89** %
